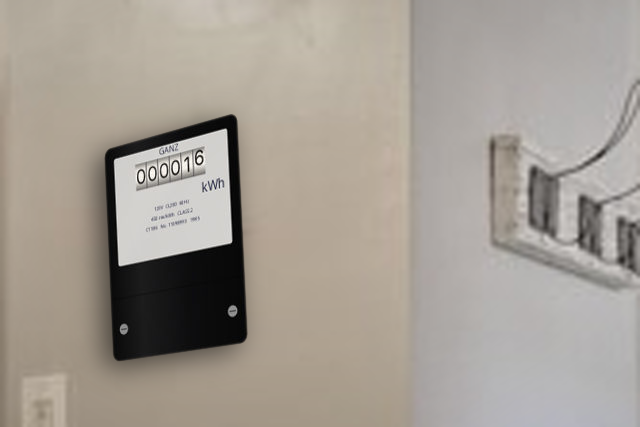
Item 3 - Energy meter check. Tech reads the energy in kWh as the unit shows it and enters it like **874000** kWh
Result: **16** kWh
